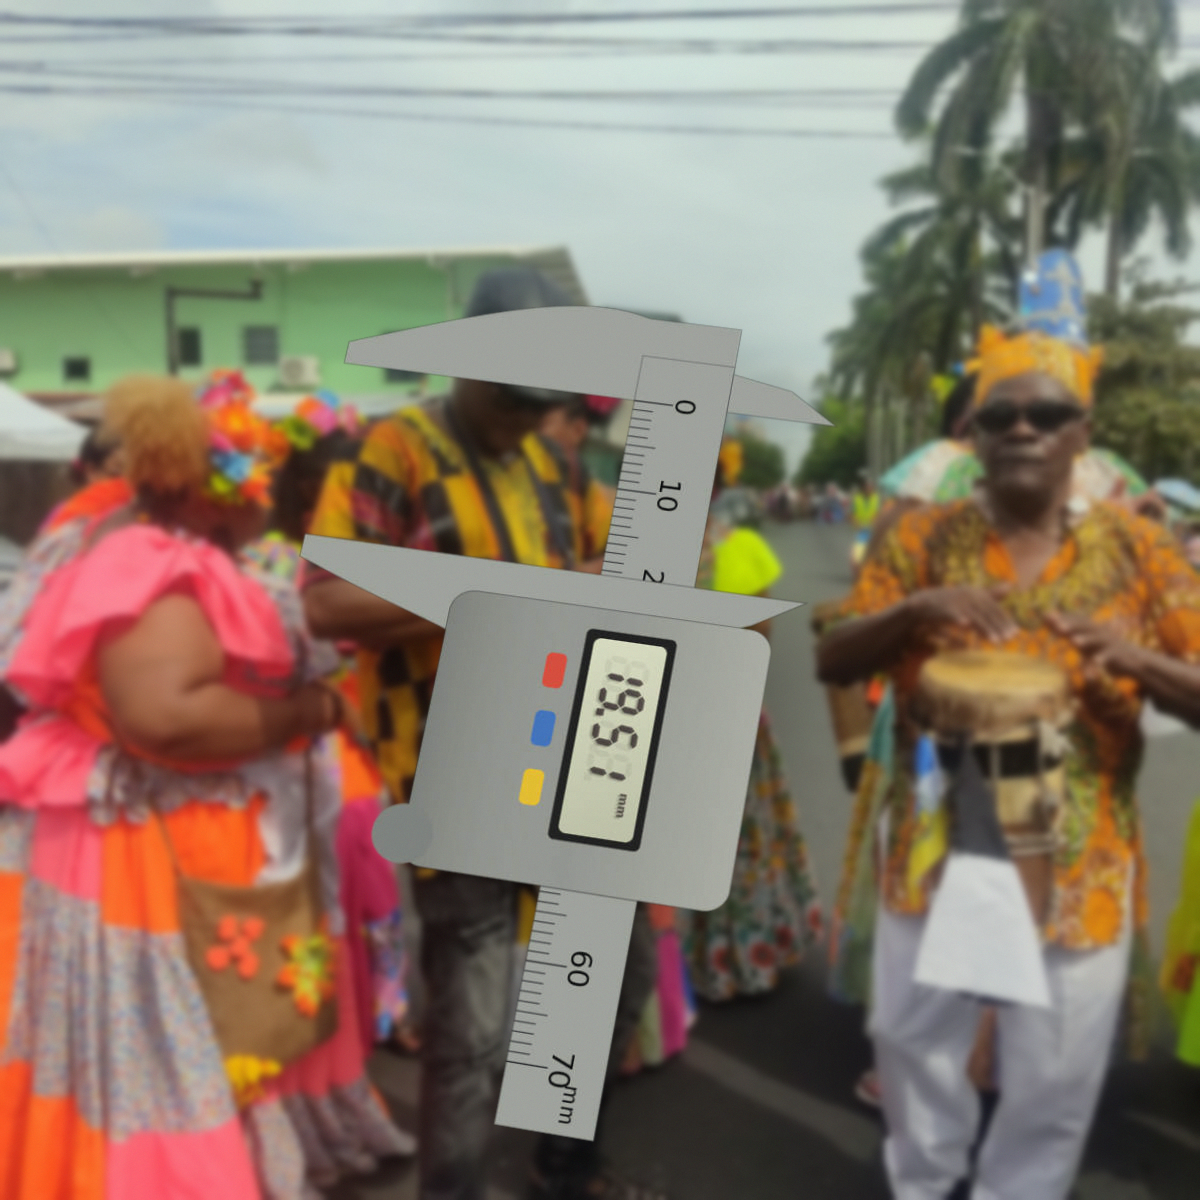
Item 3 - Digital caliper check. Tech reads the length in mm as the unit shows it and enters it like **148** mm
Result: **19.51** mm
